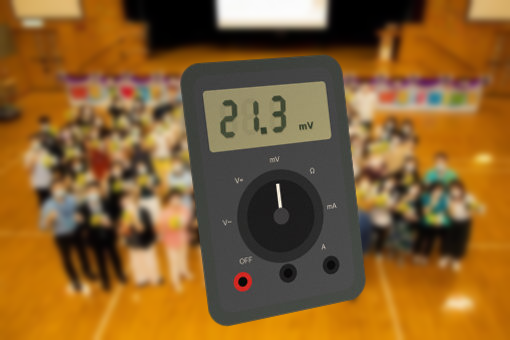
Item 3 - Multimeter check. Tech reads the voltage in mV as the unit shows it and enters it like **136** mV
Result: **21.3** mV
